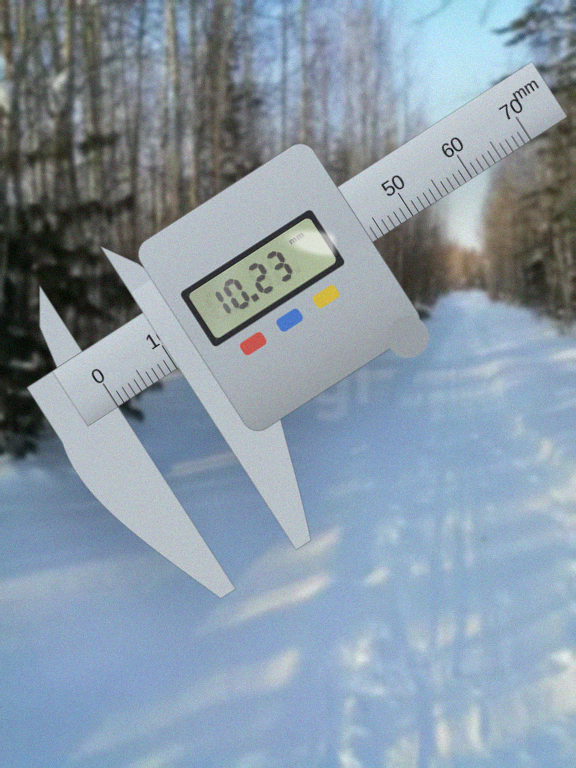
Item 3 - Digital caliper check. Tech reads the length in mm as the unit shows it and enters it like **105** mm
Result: **10.23** mm
